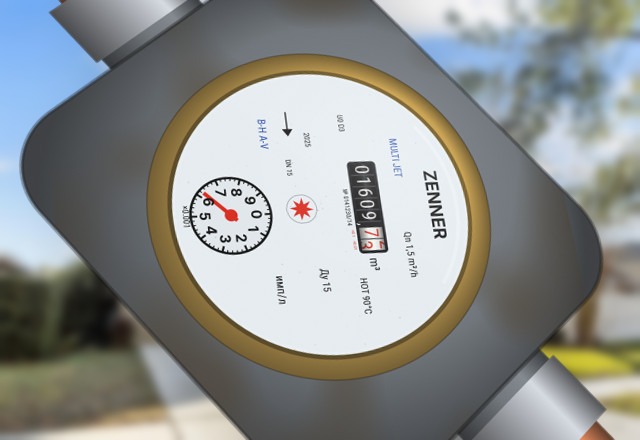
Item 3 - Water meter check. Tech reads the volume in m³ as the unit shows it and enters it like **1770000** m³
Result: **1609.726** m³
